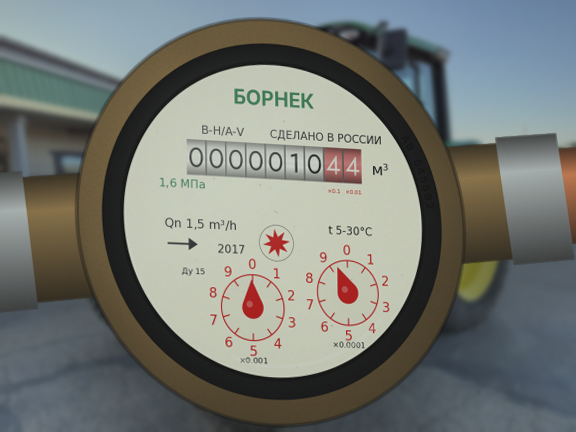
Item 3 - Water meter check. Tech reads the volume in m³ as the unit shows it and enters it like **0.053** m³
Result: **10.4399** m³
